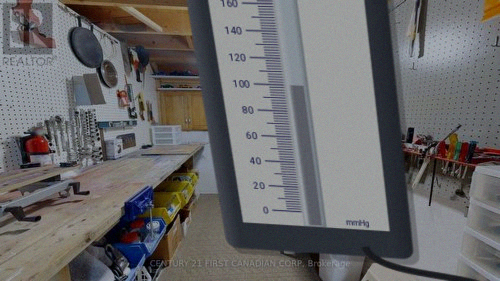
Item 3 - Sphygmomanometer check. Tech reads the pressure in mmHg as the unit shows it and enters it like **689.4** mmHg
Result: **100** mmHg
